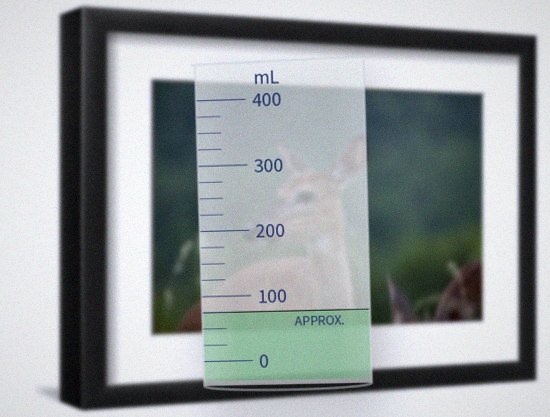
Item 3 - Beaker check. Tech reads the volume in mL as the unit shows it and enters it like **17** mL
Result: **75** mL
